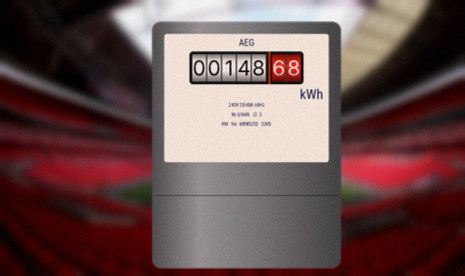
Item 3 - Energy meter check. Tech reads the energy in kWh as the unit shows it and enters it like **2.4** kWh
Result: **148.68** kWh
